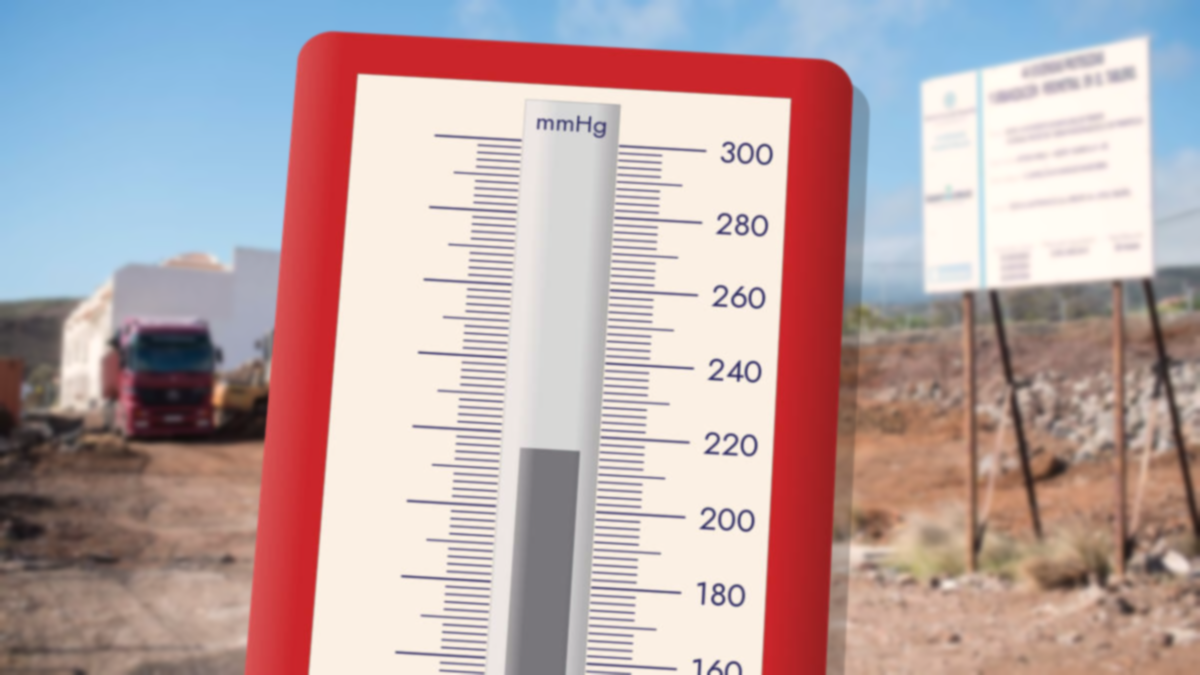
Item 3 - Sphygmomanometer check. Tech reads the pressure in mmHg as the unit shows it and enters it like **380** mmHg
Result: **216** mmHg
